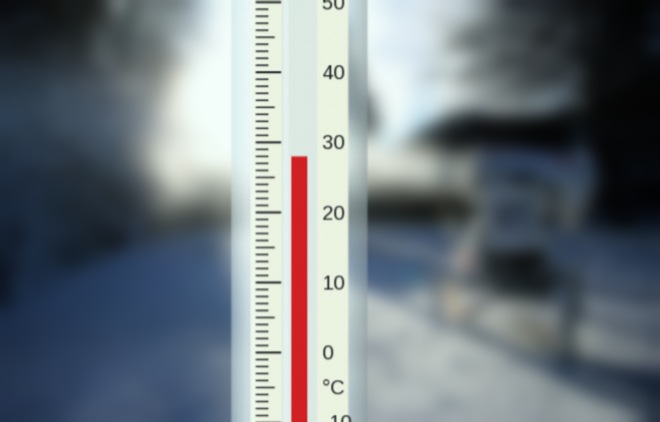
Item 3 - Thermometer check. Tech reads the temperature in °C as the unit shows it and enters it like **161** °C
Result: **28** °C
